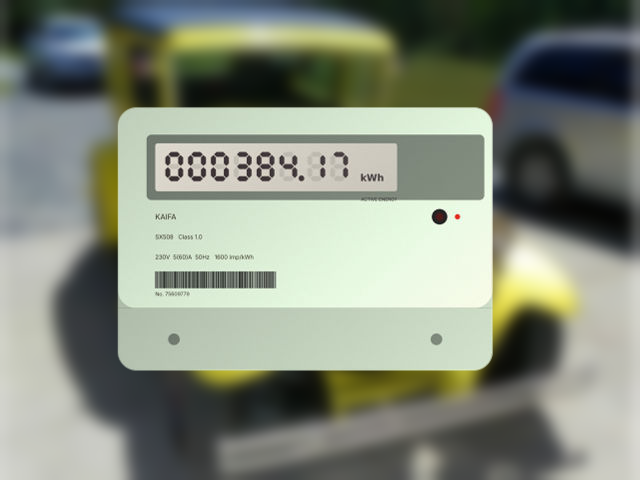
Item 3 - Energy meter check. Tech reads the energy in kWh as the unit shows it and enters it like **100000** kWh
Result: **384.17** kWh
